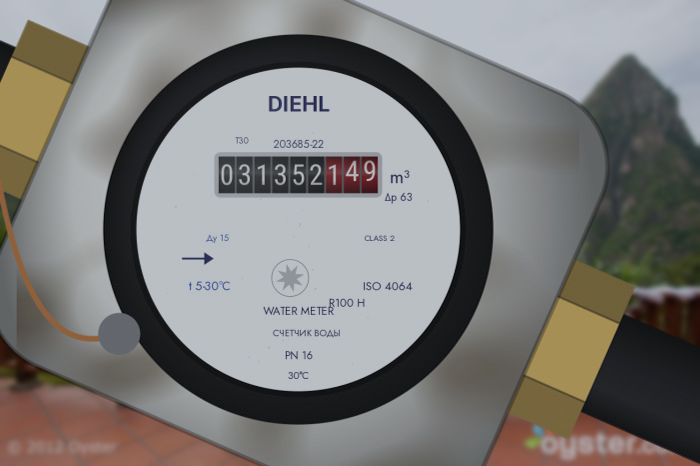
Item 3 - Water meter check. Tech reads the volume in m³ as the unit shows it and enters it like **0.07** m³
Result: **31352.149** m³
